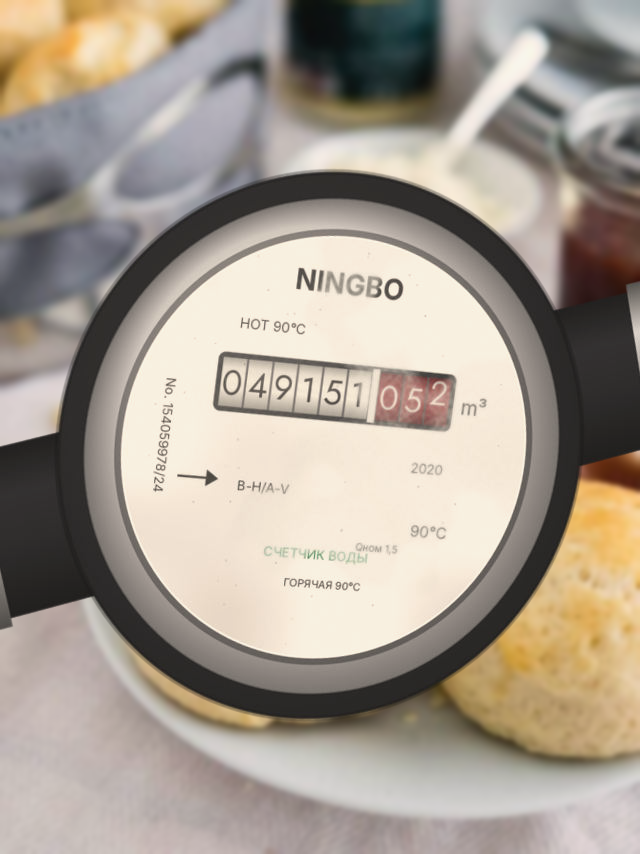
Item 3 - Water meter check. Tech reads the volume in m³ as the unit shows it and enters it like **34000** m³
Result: **49151.052** m³
